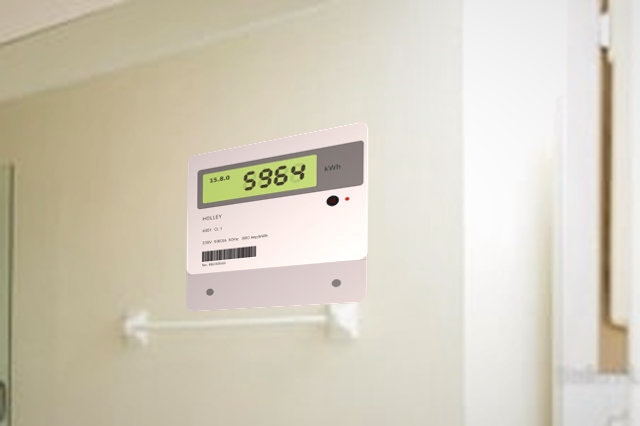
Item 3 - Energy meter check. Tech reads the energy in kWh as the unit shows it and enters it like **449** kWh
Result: **5964** kWh
